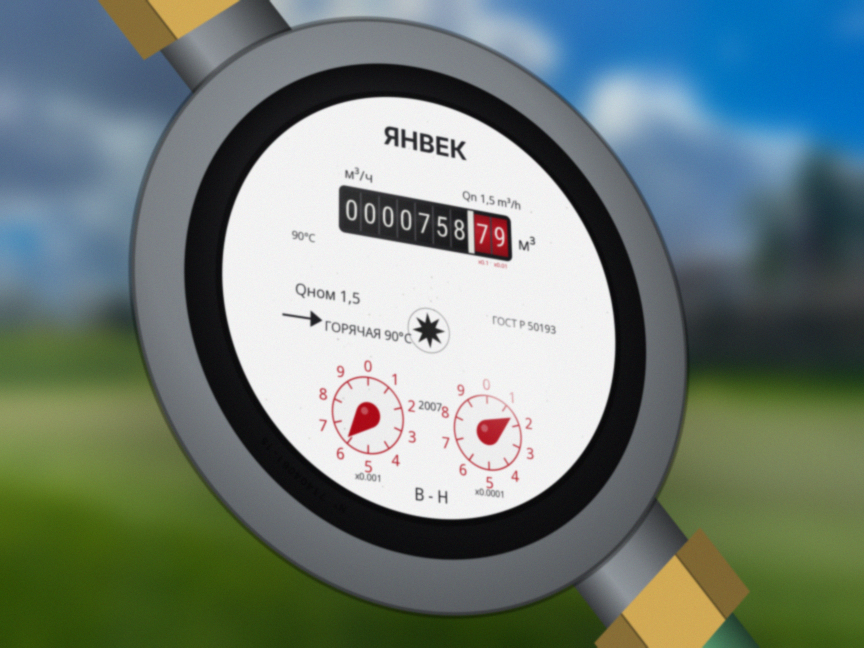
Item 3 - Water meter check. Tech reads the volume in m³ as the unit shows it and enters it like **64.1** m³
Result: **758.7961** m³
